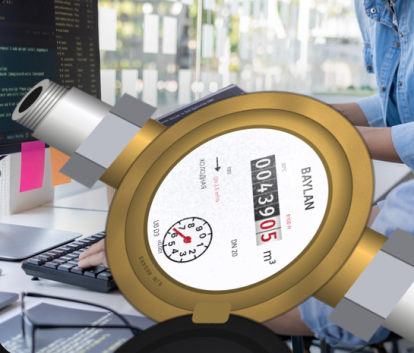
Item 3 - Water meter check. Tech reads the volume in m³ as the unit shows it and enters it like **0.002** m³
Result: **439.056** m³
